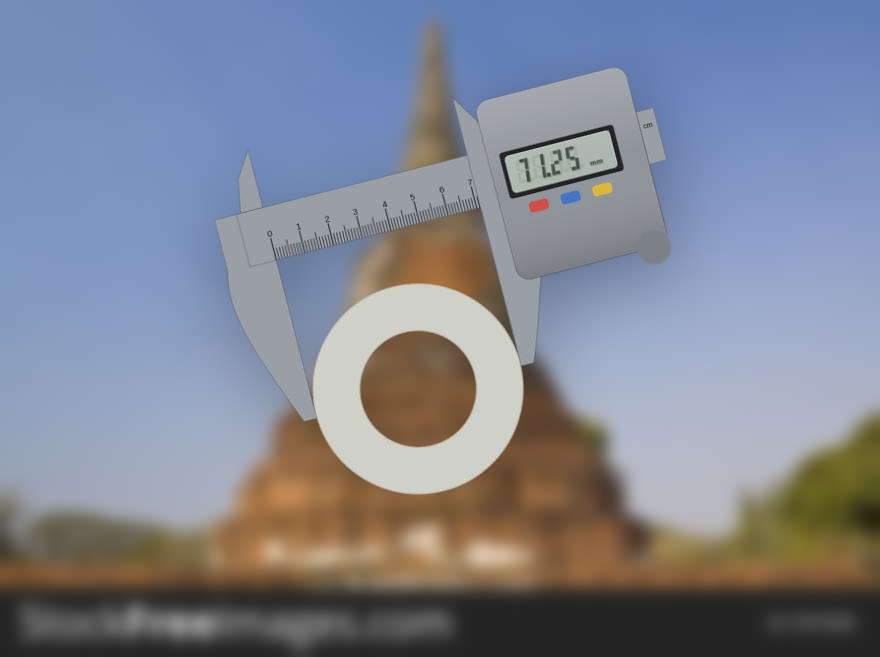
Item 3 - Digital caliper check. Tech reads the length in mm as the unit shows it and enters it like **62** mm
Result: **71.25** mm
